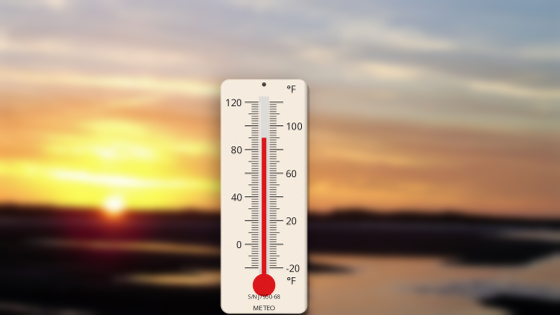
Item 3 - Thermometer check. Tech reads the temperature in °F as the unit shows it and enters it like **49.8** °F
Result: **90** °F
